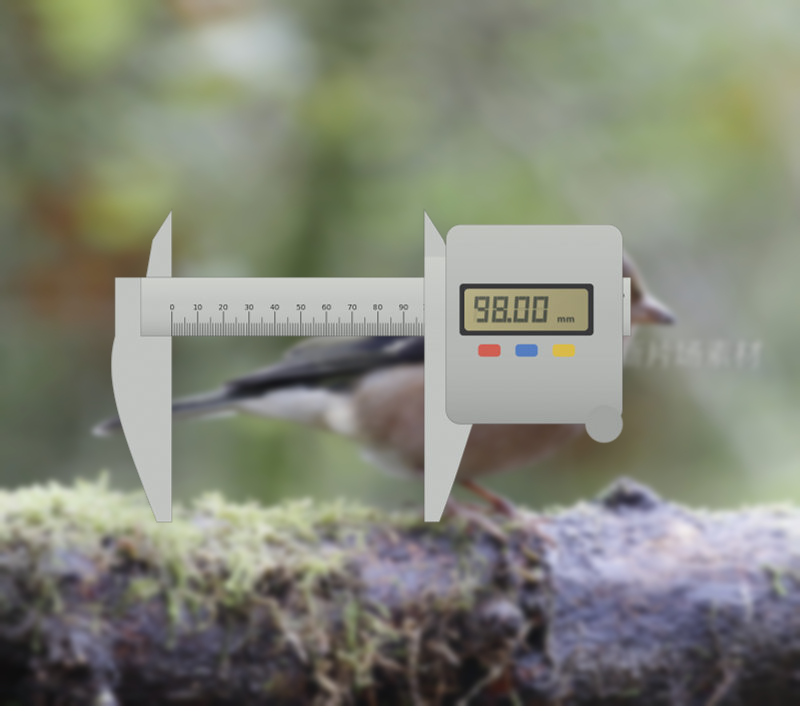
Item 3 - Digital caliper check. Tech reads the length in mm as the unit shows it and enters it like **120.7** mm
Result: **98.00** mm
